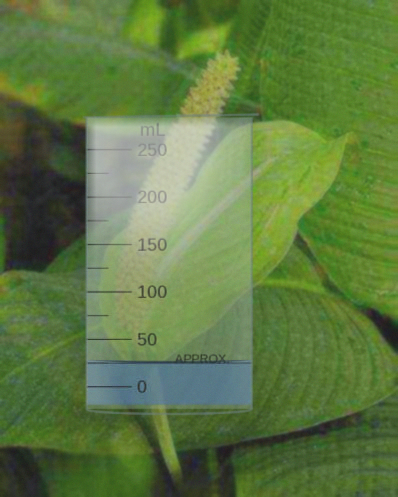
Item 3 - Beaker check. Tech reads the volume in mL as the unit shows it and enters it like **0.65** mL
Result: **25** mL
